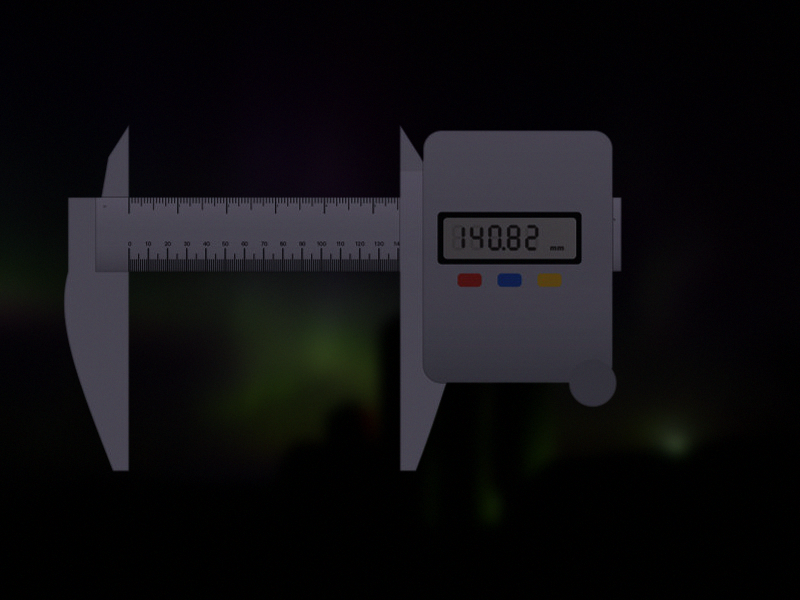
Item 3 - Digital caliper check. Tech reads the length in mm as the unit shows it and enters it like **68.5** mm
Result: **140.82** mm
